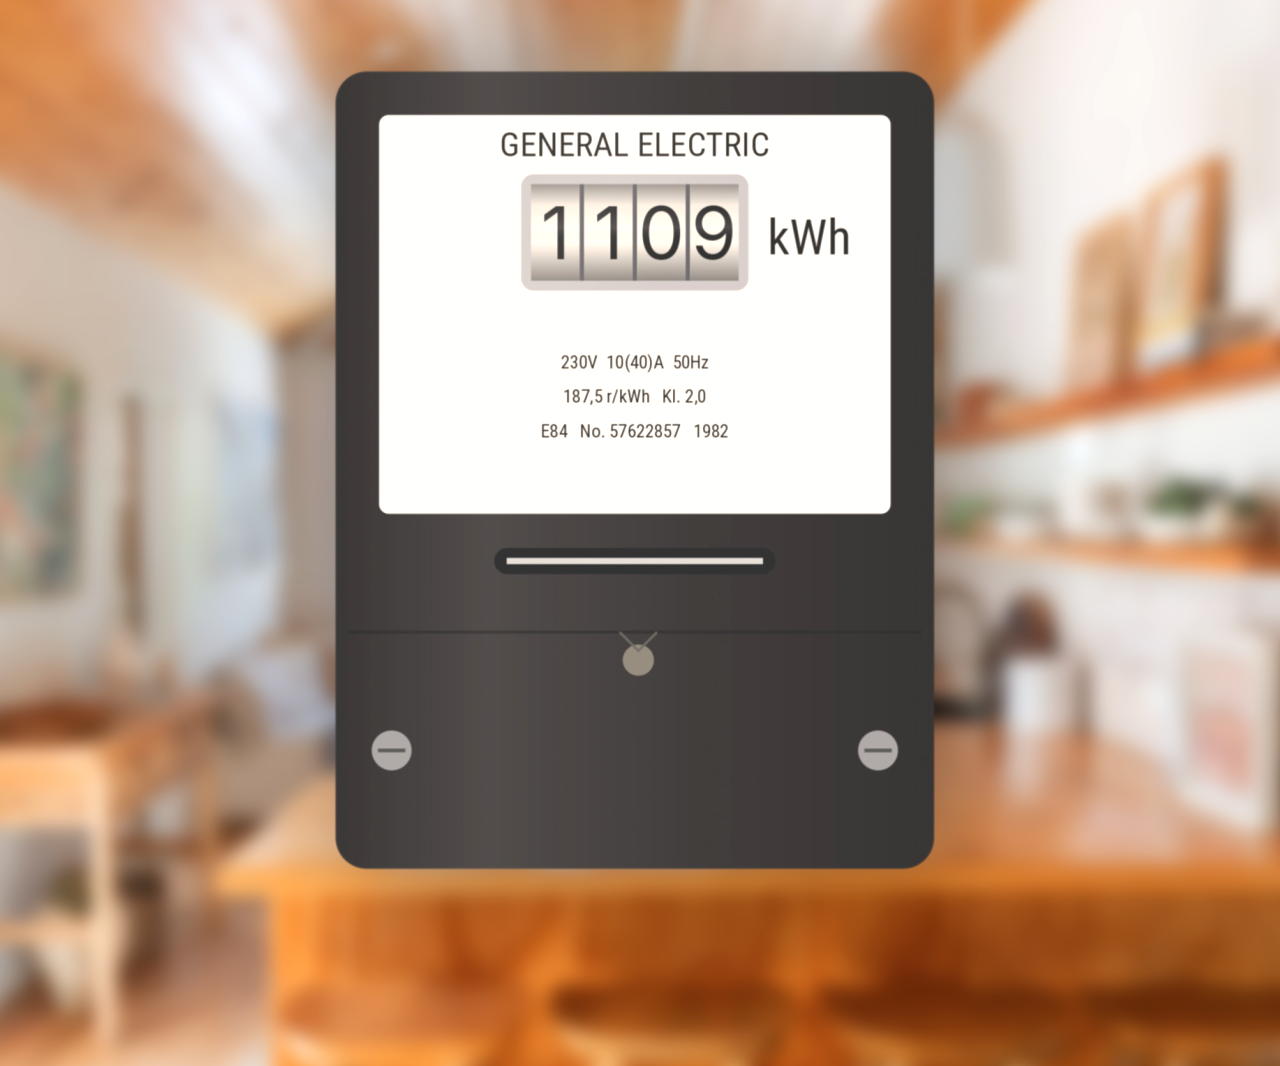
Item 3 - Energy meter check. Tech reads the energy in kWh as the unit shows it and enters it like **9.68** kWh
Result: **1109** kWh
